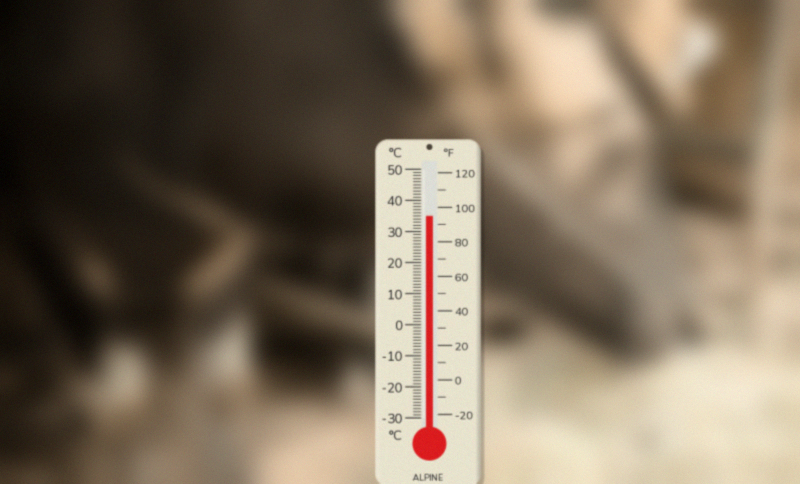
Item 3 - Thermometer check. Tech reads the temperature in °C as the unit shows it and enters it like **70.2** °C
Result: **35** °C
